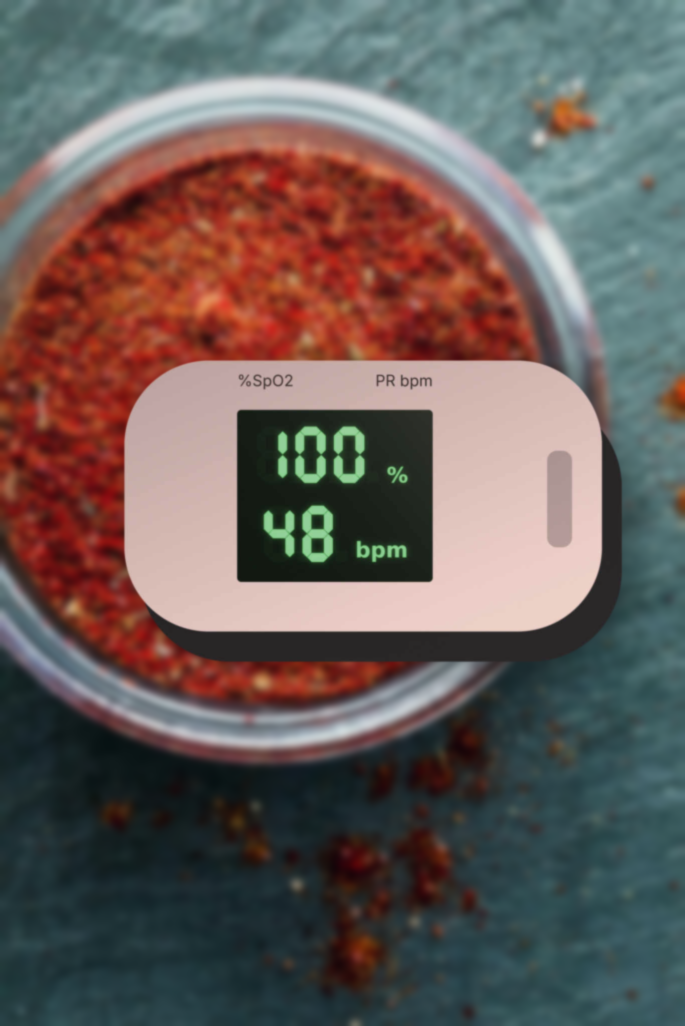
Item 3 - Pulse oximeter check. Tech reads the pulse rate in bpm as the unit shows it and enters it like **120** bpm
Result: **48** bpm
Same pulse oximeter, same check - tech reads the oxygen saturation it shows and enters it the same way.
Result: **100** %
